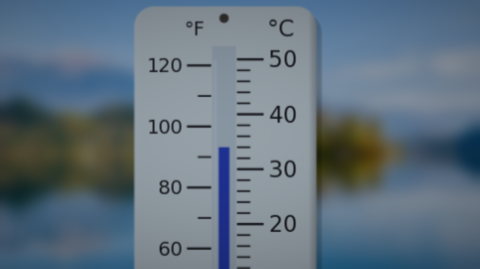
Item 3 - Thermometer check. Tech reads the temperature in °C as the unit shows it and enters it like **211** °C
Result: **34** °C
